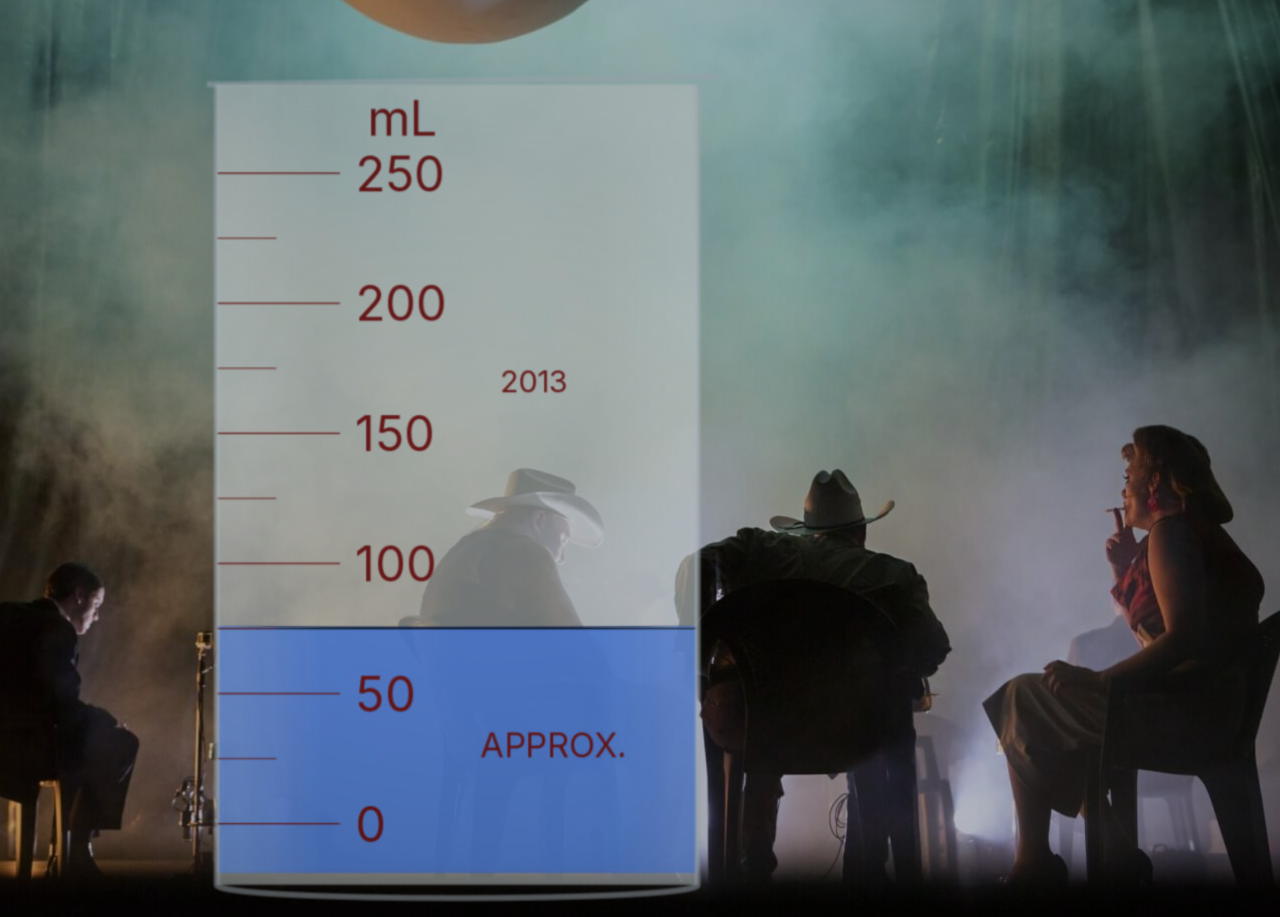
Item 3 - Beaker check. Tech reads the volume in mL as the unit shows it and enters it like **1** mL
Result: **75** mL
